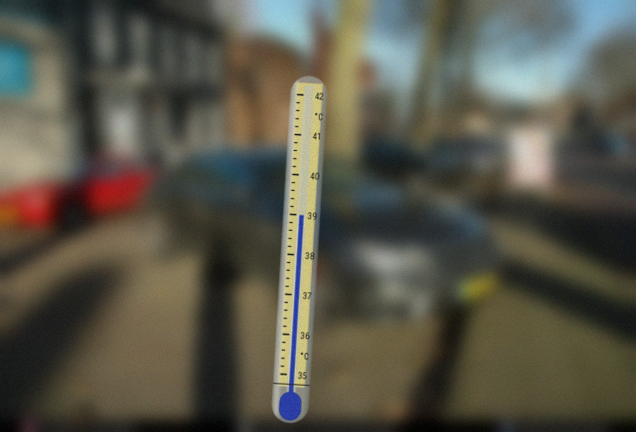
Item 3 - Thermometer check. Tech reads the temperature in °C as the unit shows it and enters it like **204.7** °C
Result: **39** °C
